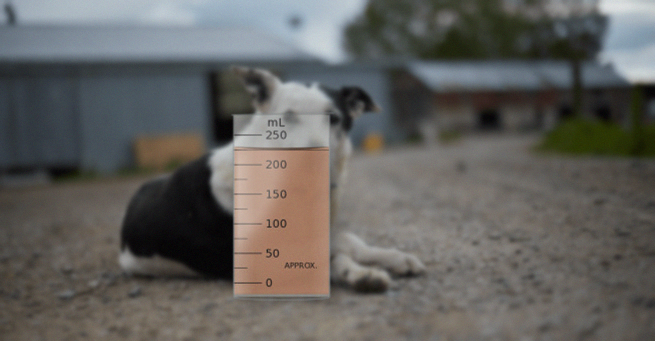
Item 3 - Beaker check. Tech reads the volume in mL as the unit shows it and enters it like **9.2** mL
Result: **225** mL
